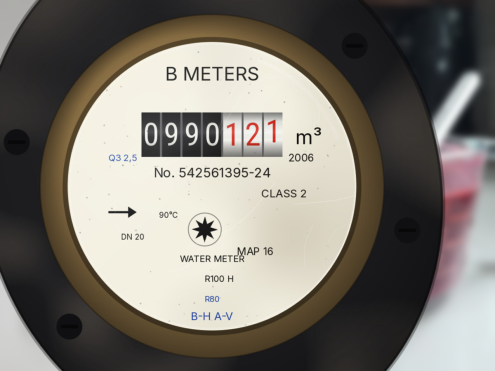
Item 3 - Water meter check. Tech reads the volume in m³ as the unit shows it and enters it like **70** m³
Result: **990.121** m³
